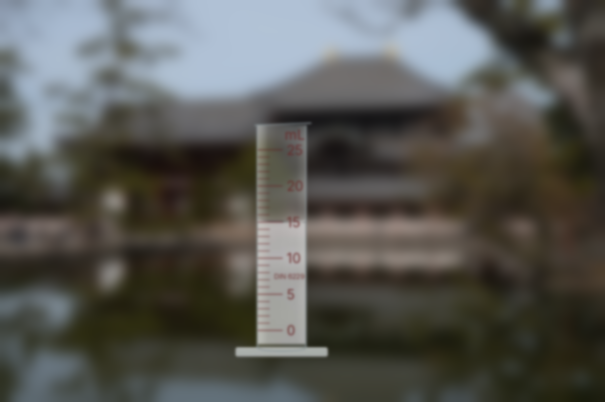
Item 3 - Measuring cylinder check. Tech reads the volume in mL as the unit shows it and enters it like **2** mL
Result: **15** mL
